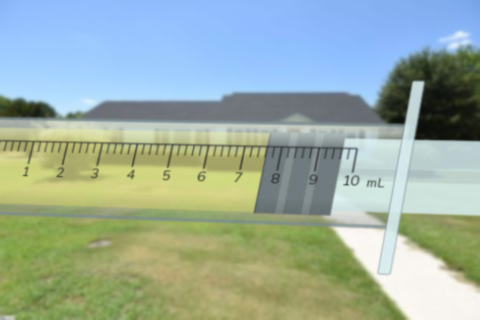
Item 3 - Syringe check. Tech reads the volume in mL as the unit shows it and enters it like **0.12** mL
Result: **7.6** mL
